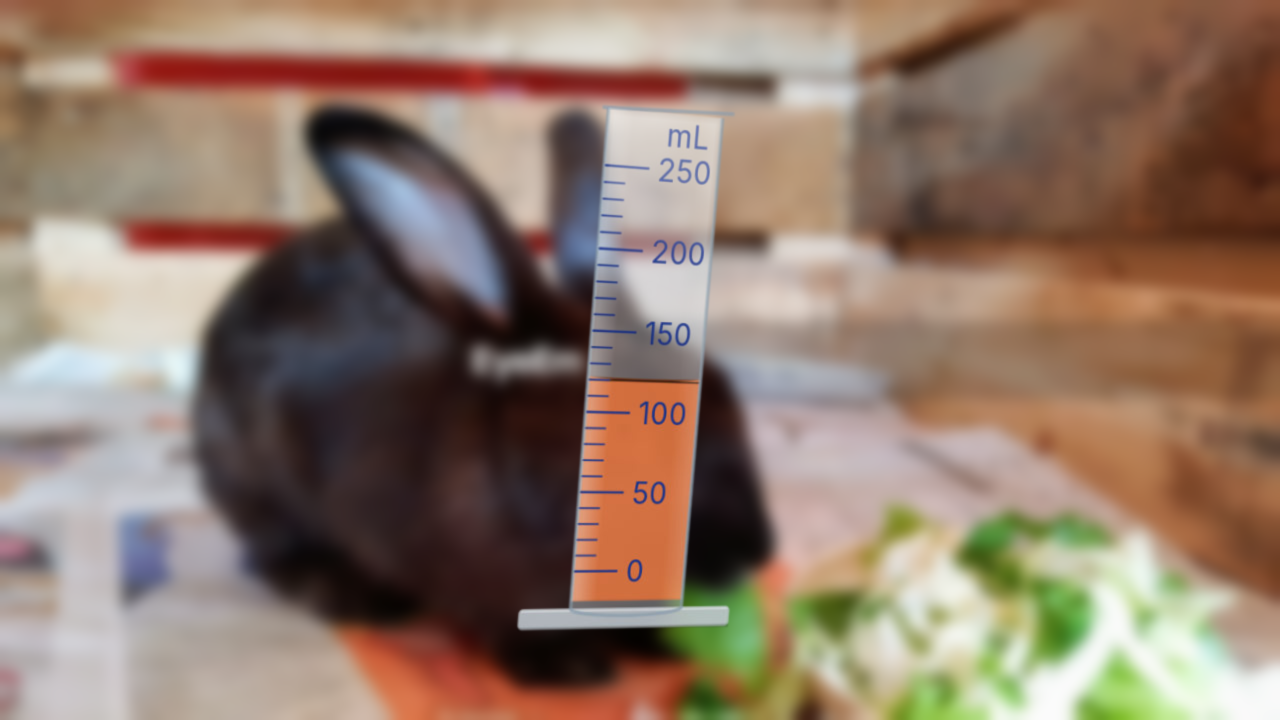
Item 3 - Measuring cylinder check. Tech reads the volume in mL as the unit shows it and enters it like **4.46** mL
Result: **120** mL
